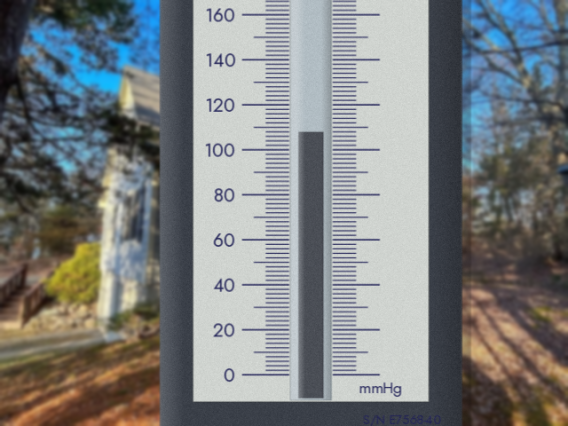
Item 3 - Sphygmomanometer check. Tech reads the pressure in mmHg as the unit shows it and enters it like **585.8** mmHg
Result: **108** mmHg
